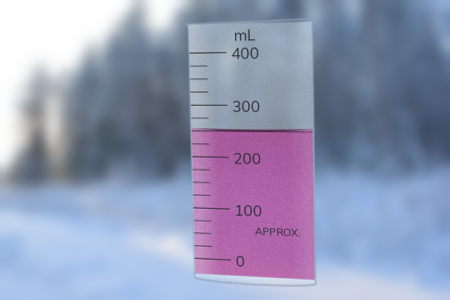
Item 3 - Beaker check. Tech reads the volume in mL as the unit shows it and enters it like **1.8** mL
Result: **250** mL
